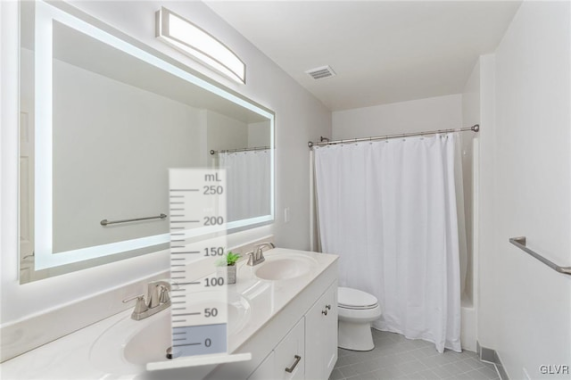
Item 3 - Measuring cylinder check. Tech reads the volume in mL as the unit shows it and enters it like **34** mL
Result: **30** mL
